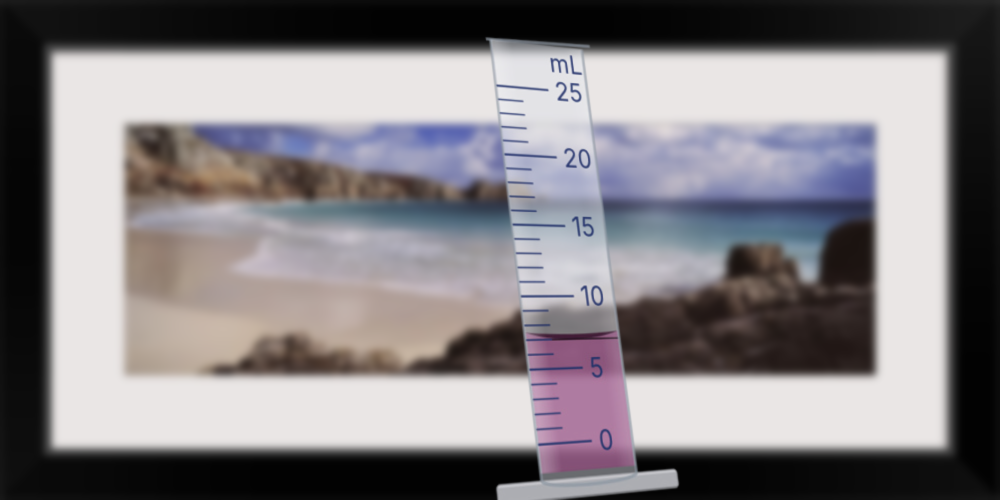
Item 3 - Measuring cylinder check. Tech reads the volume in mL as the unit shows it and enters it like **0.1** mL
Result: **7** mL
